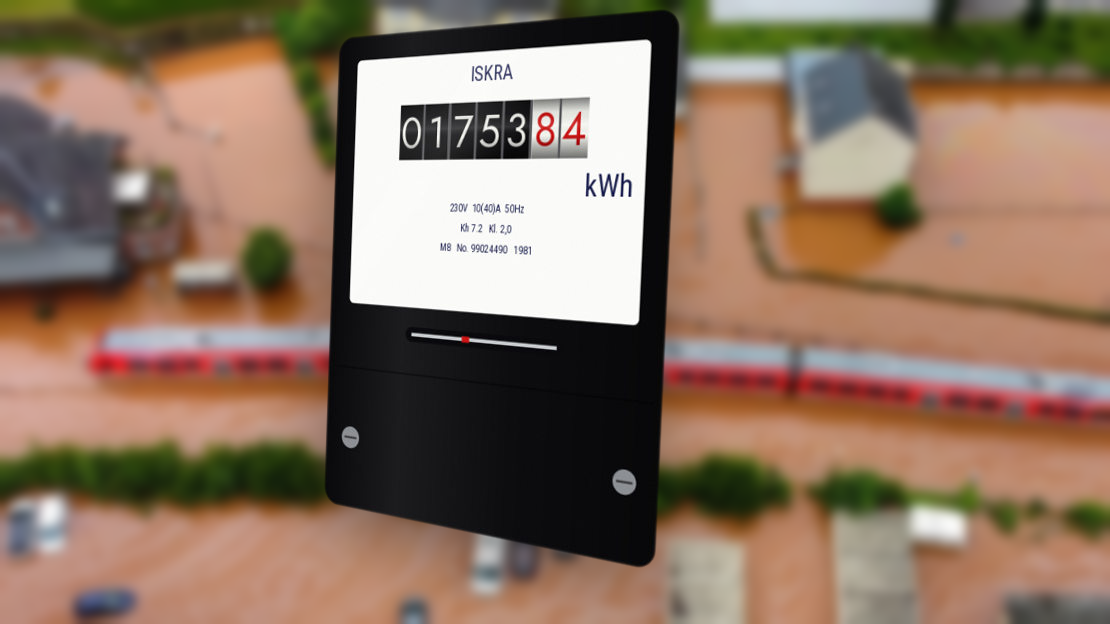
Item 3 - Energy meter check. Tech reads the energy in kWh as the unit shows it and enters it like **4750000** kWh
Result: **1753.84** kWh
